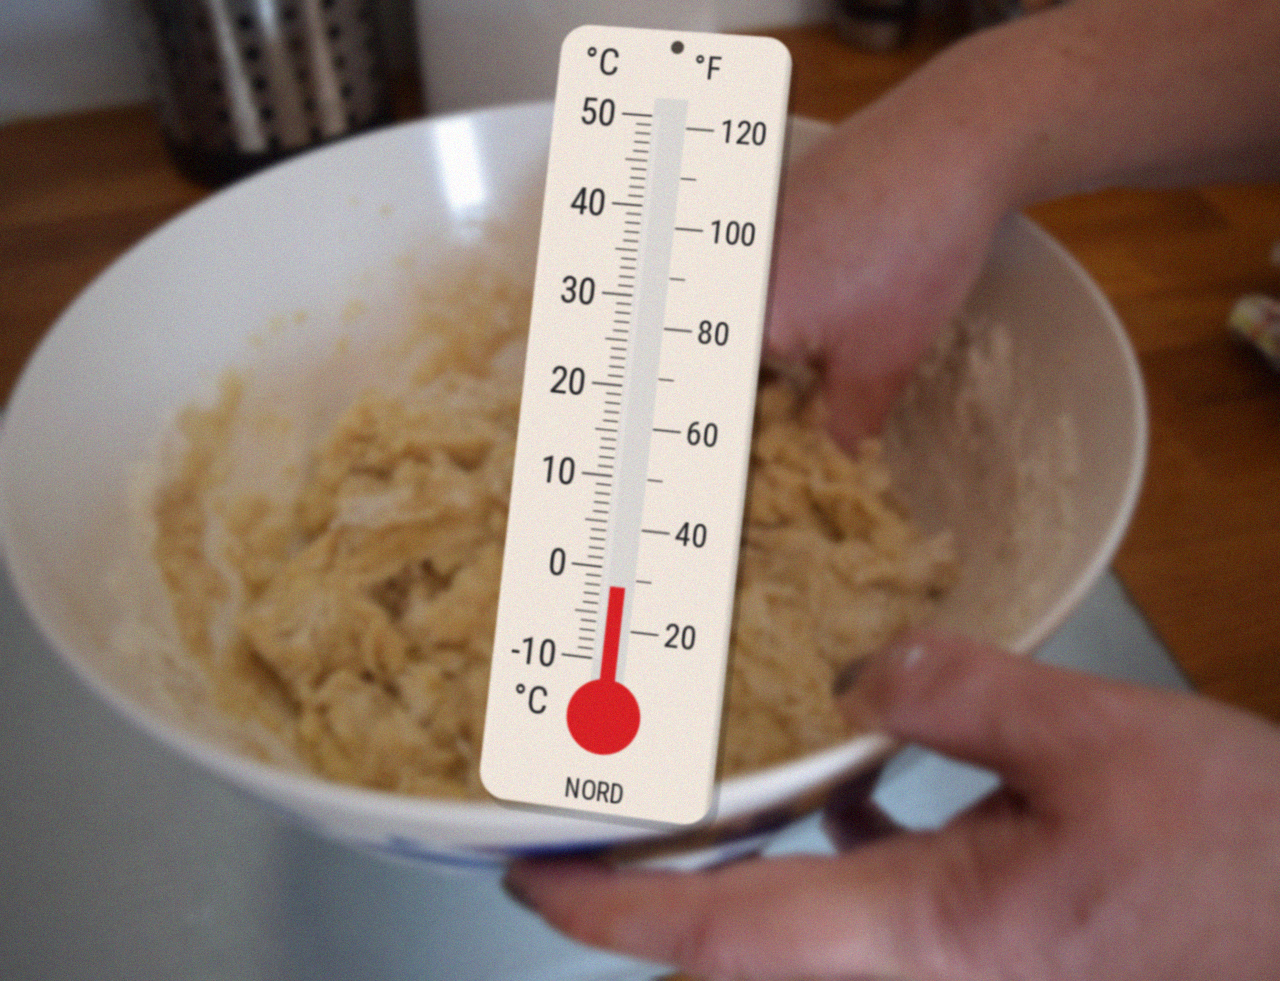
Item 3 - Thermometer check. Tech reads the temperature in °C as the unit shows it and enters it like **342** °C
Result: **-2** °C
